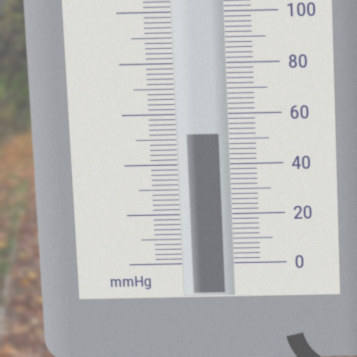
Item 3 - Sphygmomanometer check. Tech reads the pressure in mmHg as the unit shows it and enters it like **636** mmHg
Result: **52** mmHg
